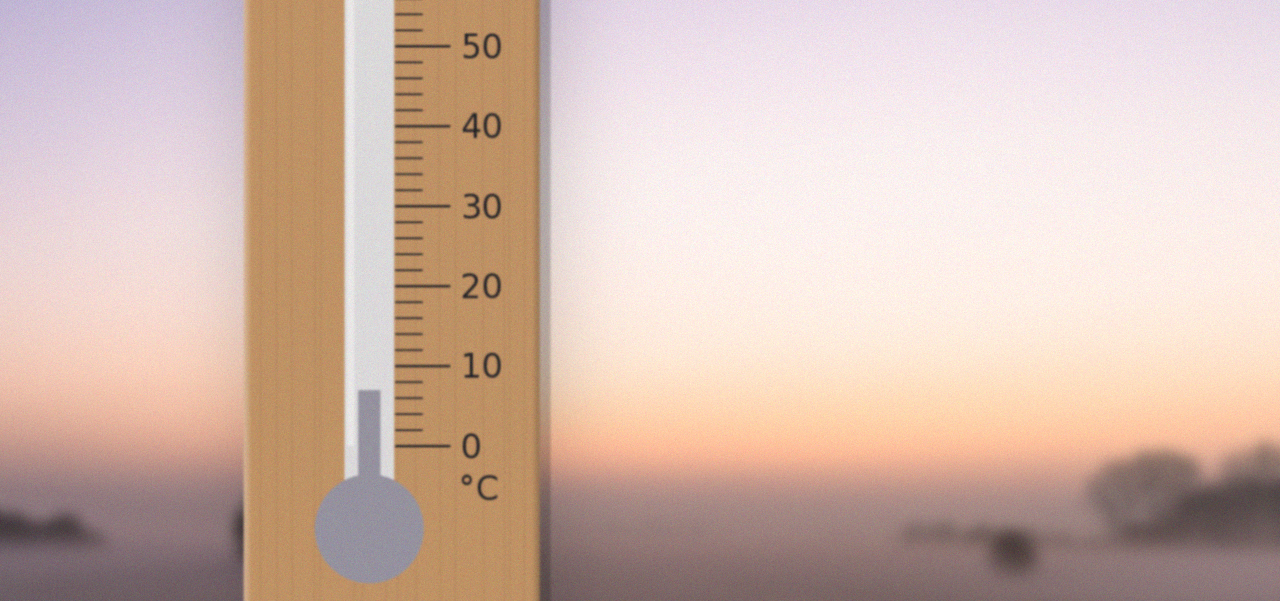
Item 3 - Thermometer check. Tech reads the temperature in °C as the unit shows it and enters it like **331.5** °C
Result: **7** °C
